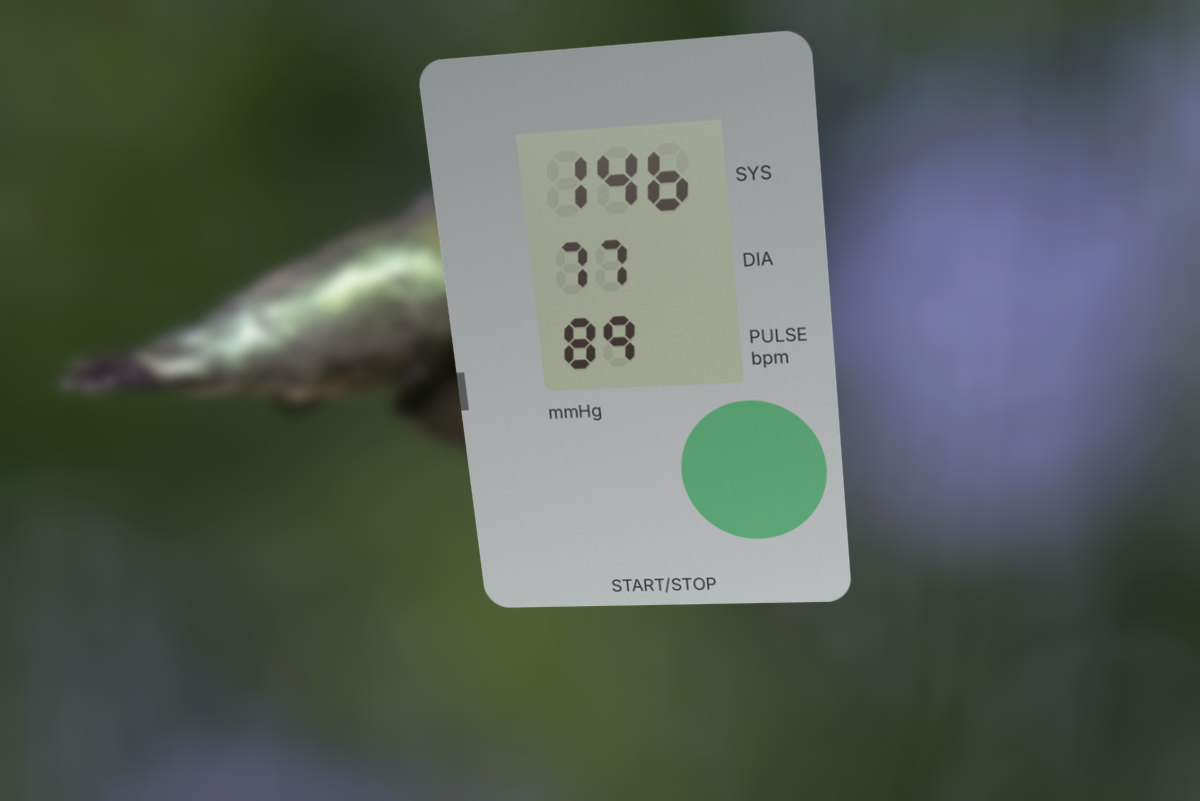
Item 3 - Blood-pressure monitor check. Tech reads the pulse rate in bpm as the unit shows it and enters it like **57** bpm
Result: **89** bpm
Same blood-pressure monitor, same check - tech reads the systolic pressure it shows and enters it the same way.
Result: **146** mmHg
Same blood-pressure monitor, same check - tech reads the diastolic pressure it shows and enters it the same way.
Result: **77** mmHg
